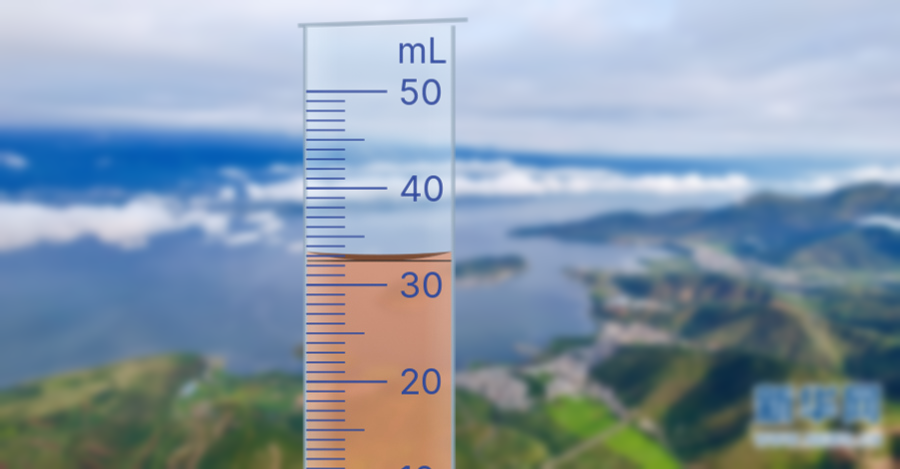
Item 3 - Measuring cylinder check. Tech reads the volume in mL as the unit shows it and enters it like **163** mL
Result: **32.5** mL
